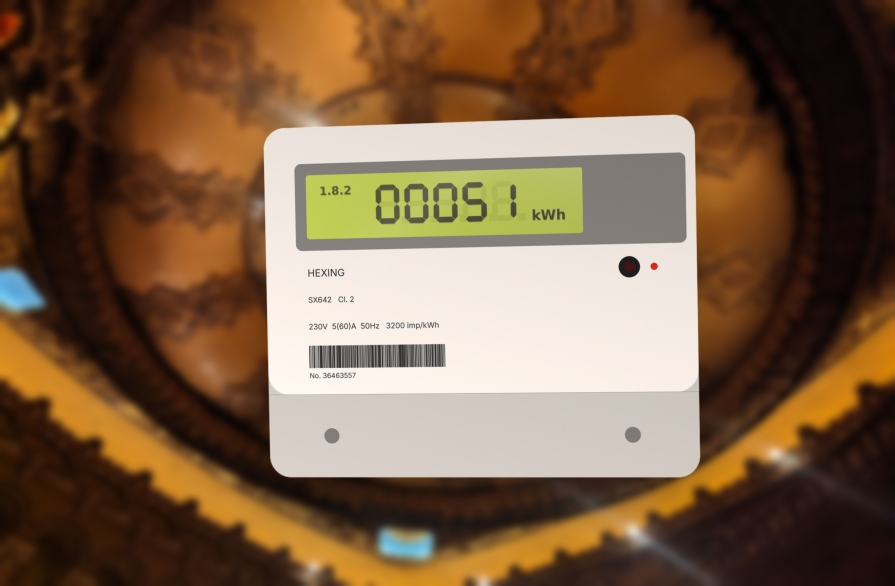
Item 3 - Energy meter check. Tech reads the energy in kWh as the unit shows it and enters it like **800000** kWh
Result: **51** kWh
